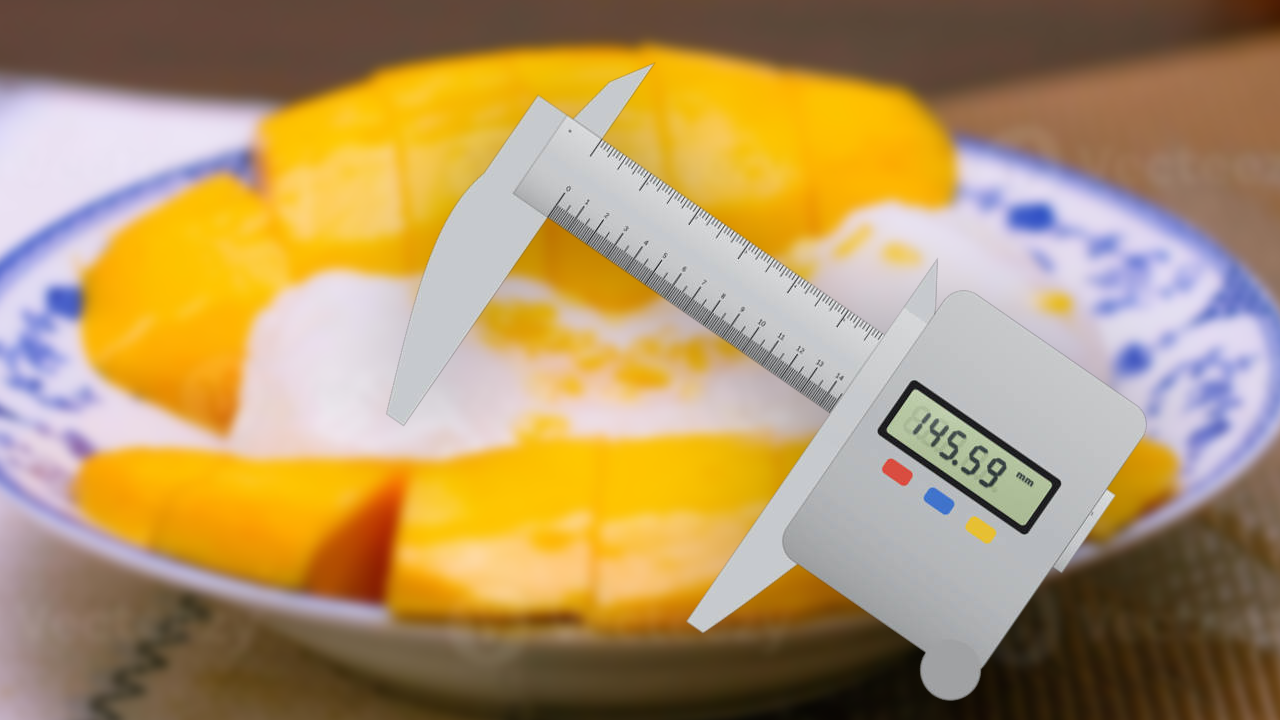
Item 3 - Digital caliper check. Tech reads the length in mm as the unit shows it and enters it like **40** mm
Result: **145.59** mm
